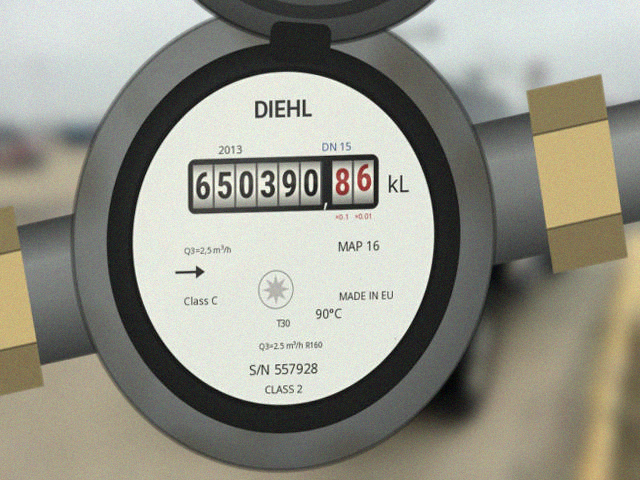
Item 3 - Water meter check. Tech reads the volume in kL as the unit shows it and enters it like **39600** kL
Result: **650390.86** kL
